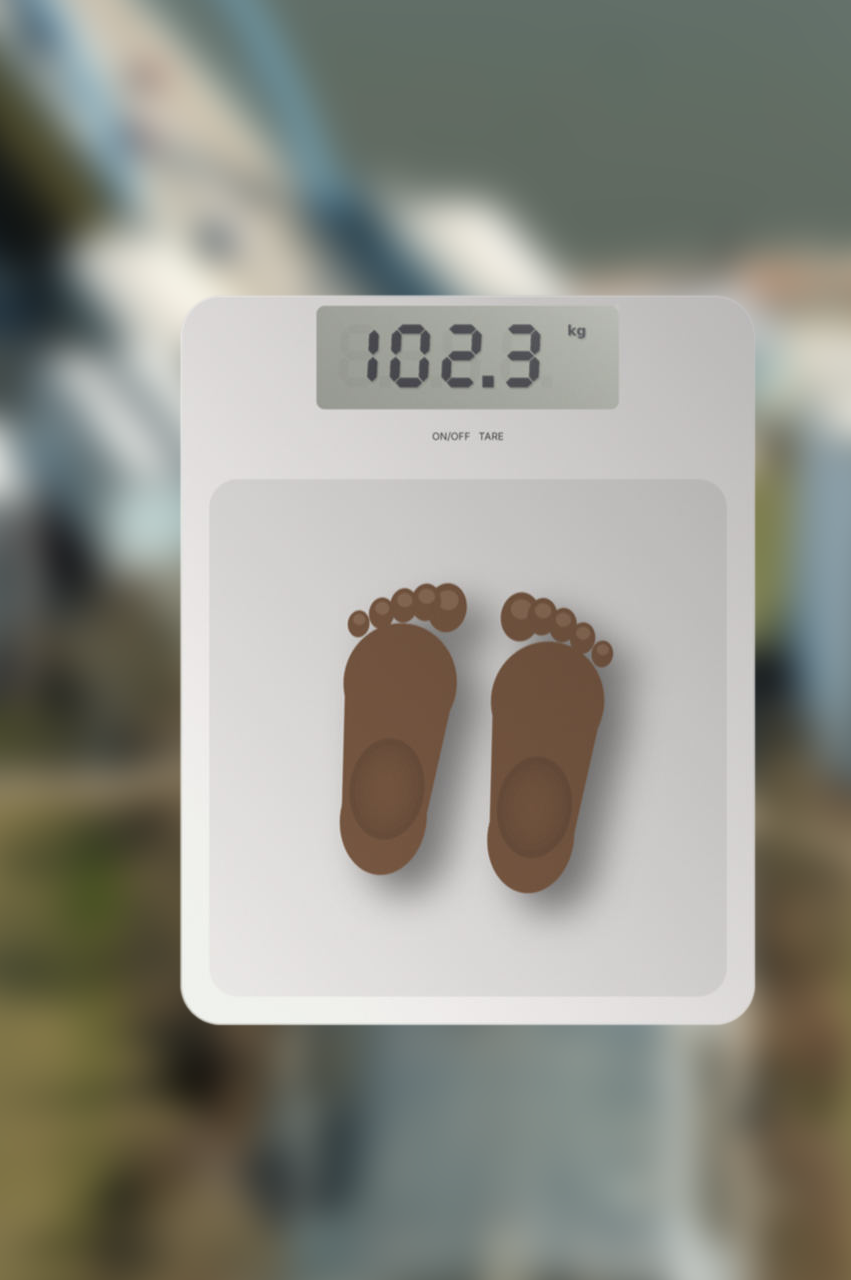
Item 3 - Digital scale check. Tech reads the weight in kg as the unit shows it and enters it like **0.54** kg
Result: **102.3** kg
